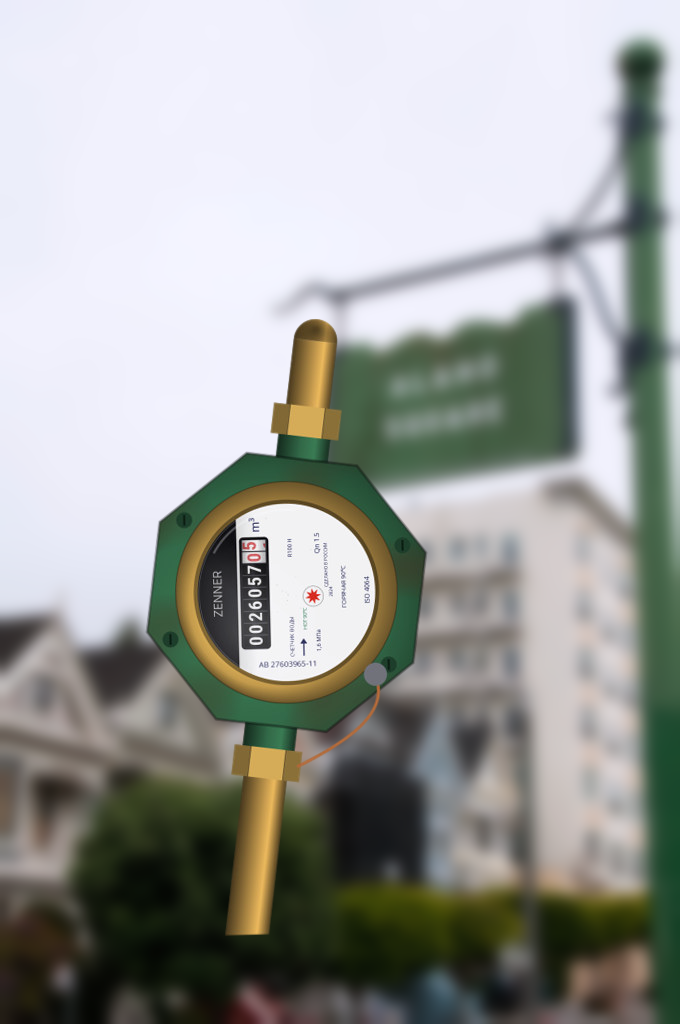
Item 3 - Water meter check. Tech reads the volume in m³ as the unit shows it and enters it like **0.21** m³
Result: **26057.05** m³
